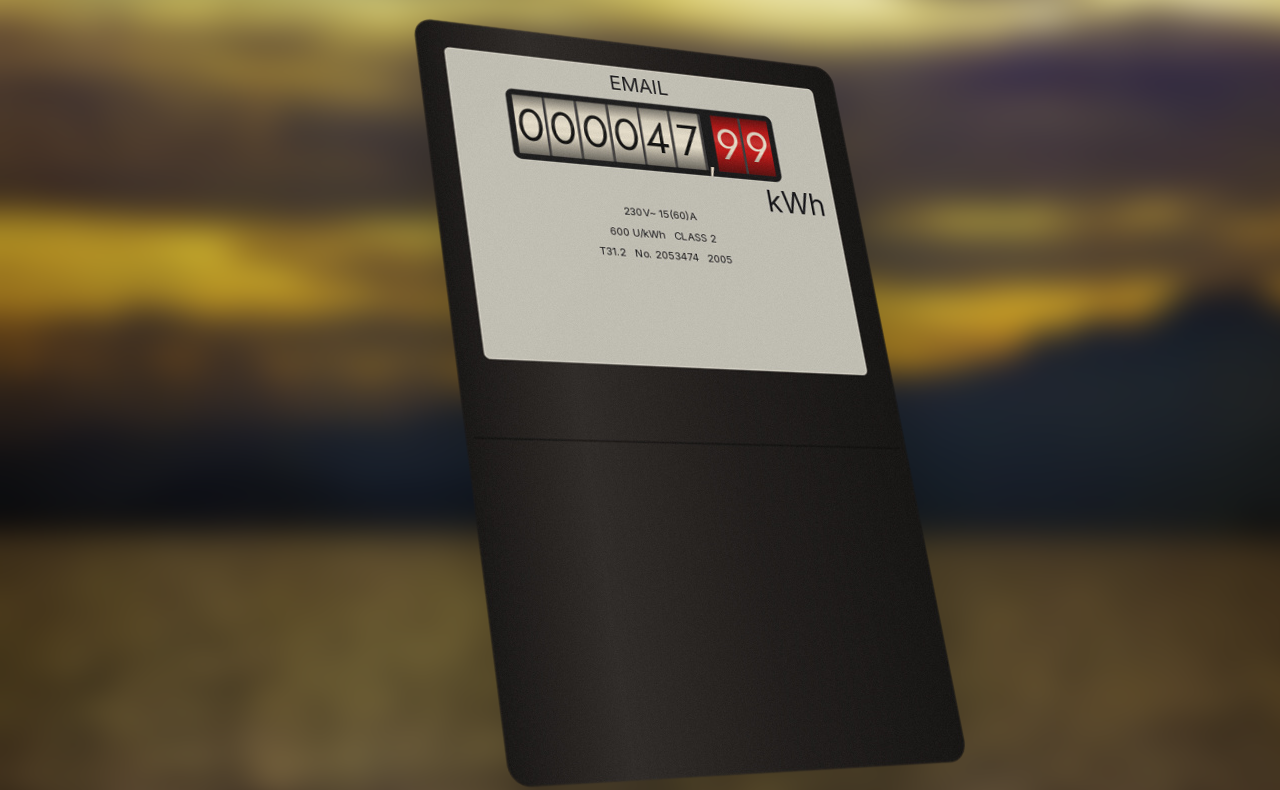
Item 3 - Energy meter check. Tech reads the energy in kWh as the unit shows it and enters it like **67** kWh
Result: **47.99** kWh
